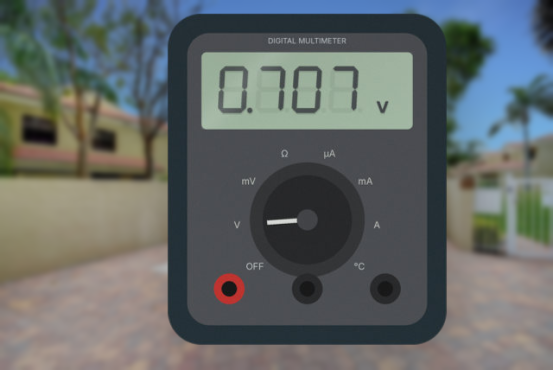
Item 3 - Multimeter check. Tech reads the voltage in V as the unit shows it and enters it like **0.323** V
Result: **0.707** V
